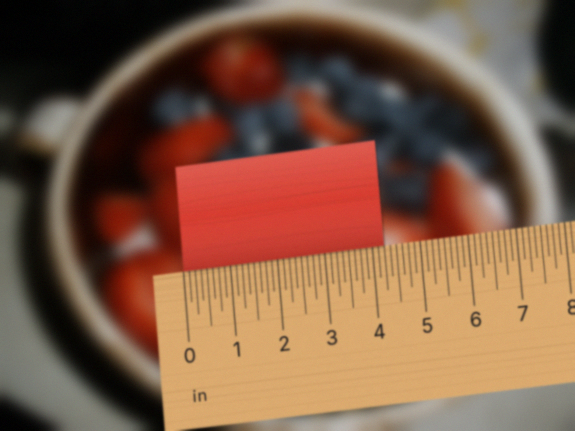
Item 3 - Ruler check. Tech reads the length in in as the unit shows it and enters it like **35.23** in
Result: **4.25** in
